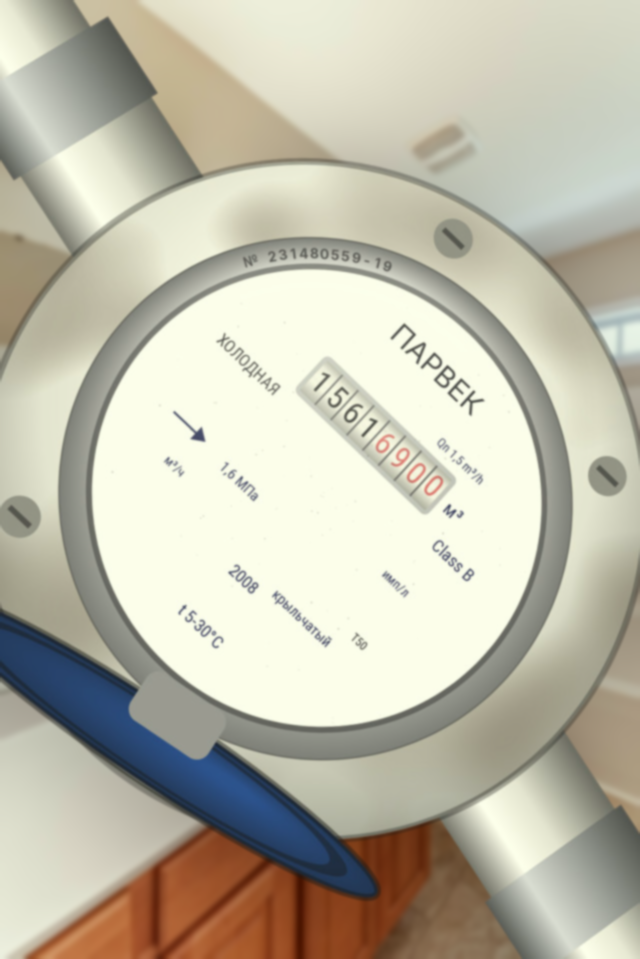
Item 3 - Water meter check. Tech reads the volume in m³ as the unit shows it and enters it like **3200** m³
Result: **1561.6900** m³
